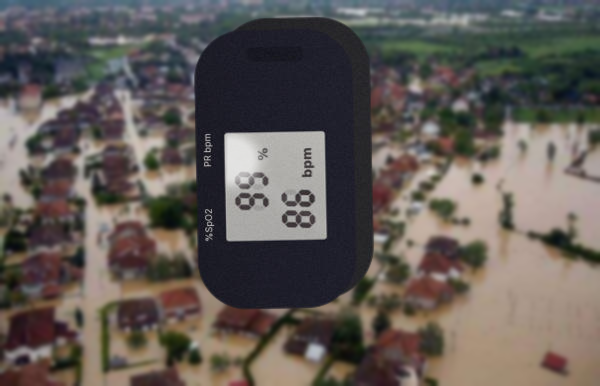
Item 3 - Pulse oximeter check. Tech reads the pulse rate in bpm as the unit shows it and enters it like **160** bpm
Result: **86** bpm
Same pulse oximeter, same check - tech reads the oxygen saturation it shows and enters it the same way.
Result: **99** %
